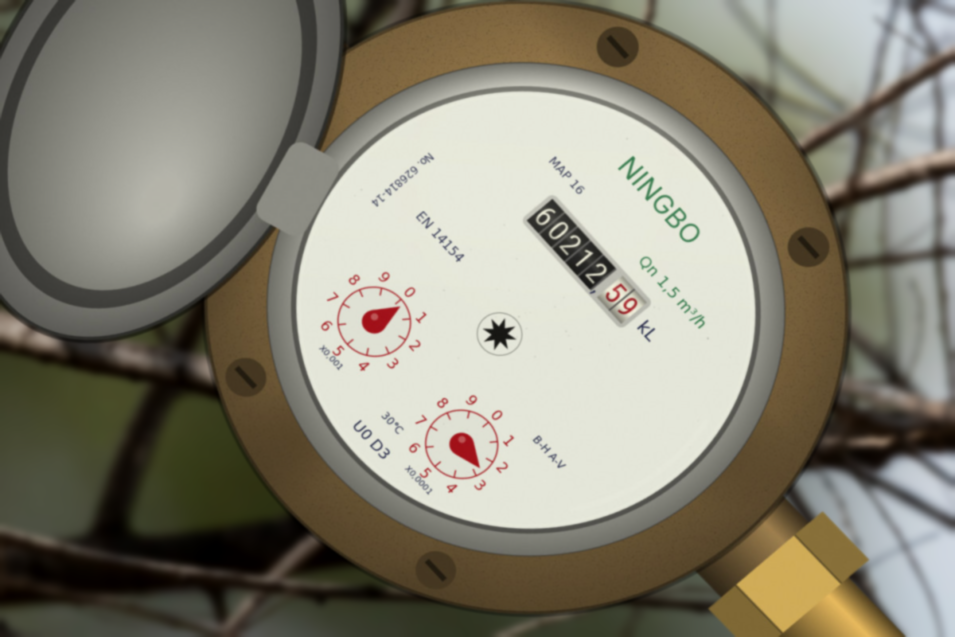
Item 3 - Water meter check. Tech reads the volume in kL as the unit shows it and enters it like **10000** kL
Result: **60212.5902** kL
